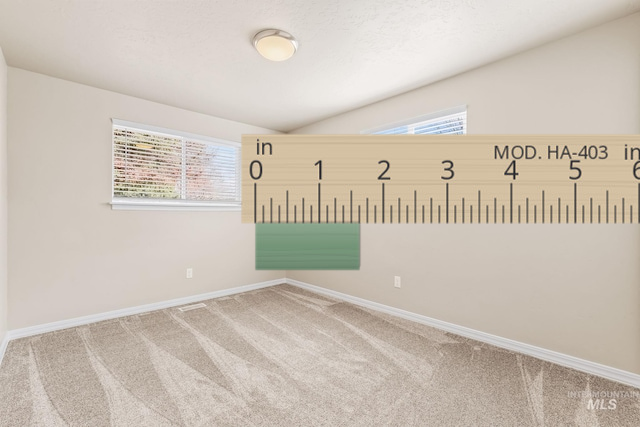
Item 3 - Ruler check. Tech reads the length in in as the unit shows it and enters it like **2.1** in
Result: **1.625** in
